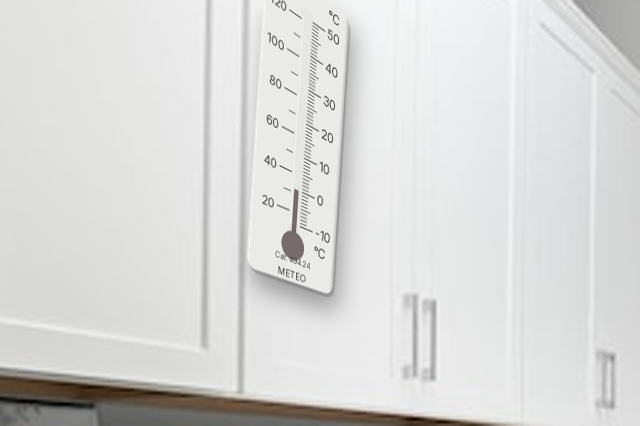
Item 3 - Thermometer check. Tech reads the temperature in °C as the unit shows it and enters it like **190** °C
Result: **0** °C
